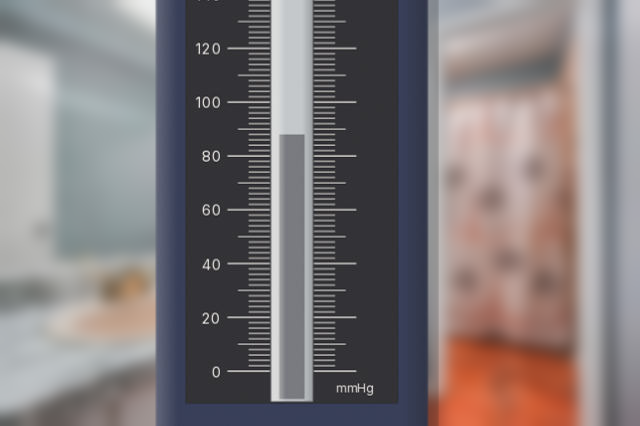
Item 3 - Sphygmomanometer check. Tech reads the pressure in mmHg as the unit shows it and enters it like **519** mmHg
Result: **88** mmHg
